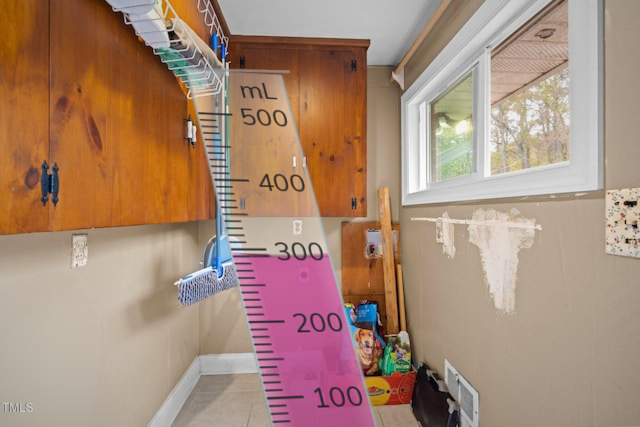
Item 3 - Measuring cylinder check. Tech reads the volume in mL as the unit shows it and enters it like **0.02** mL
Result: **290** mL
